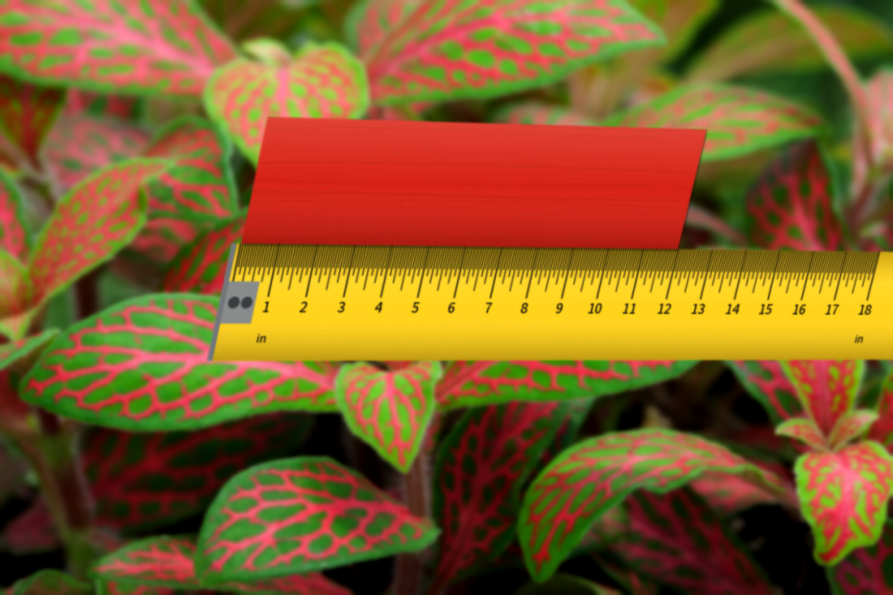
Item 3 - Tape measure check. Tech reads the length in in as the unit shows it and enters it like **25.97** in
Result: **12** in
